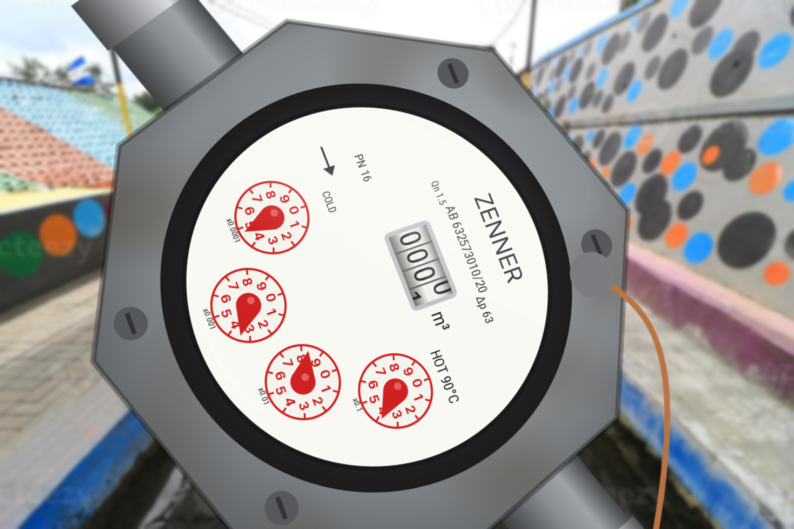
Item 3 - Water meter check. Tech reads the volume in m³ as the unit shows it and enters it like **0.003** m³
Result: **0.3834** m³
